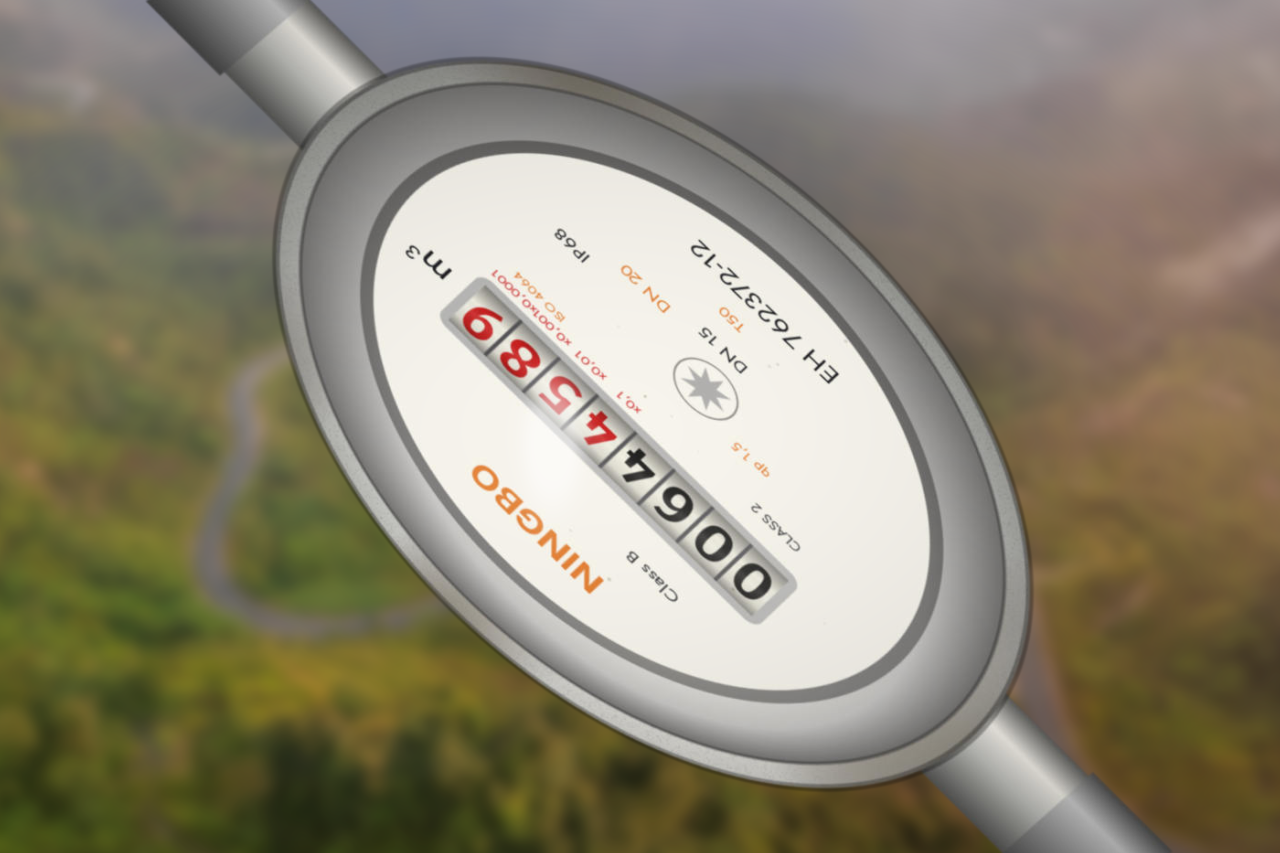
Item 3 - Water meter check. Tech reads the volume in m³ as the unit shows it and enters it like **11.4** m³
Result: **64.4589** m³
